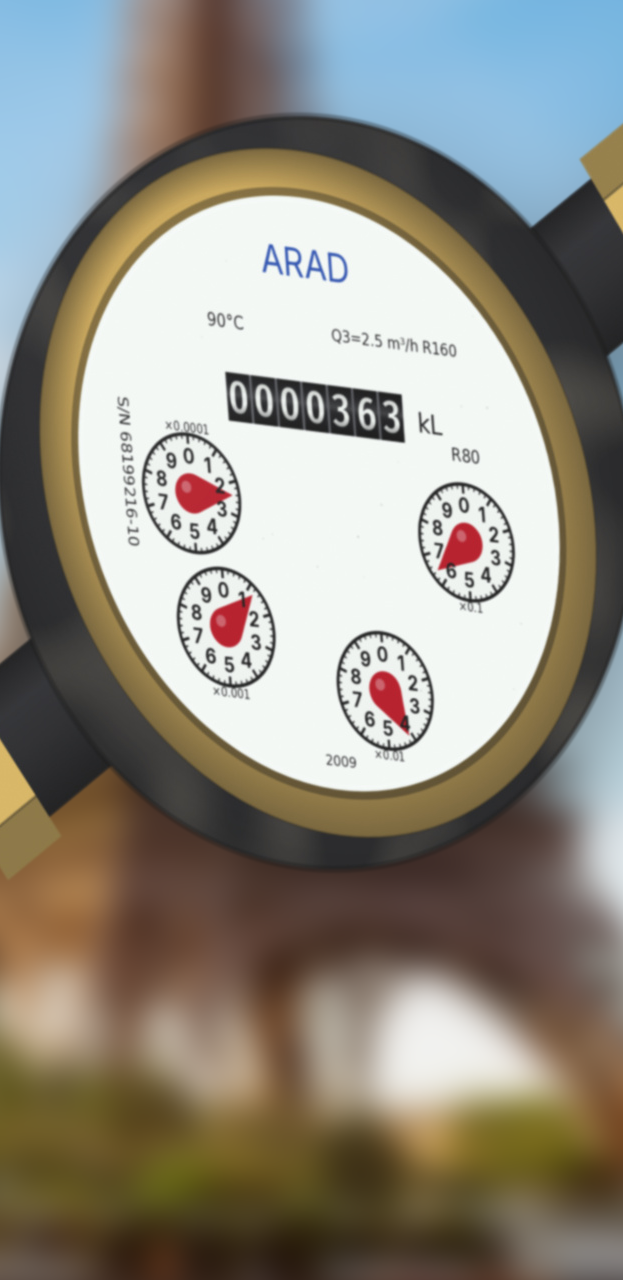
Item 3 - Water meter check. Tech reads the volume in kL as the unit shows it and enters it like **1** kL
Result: **363.6412** kL
